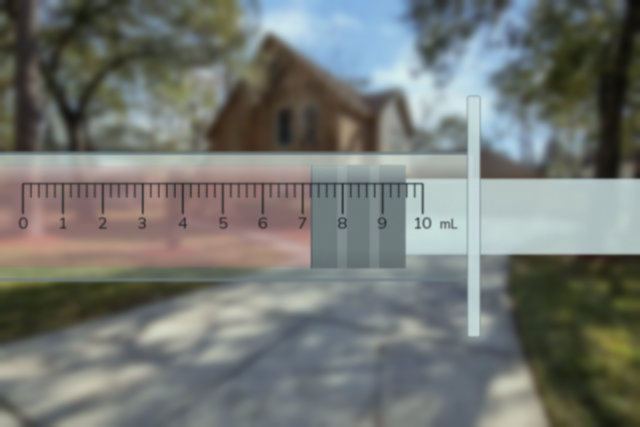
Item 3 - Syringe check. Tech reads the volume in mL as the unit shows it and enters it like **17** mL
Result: **7.2** mL
